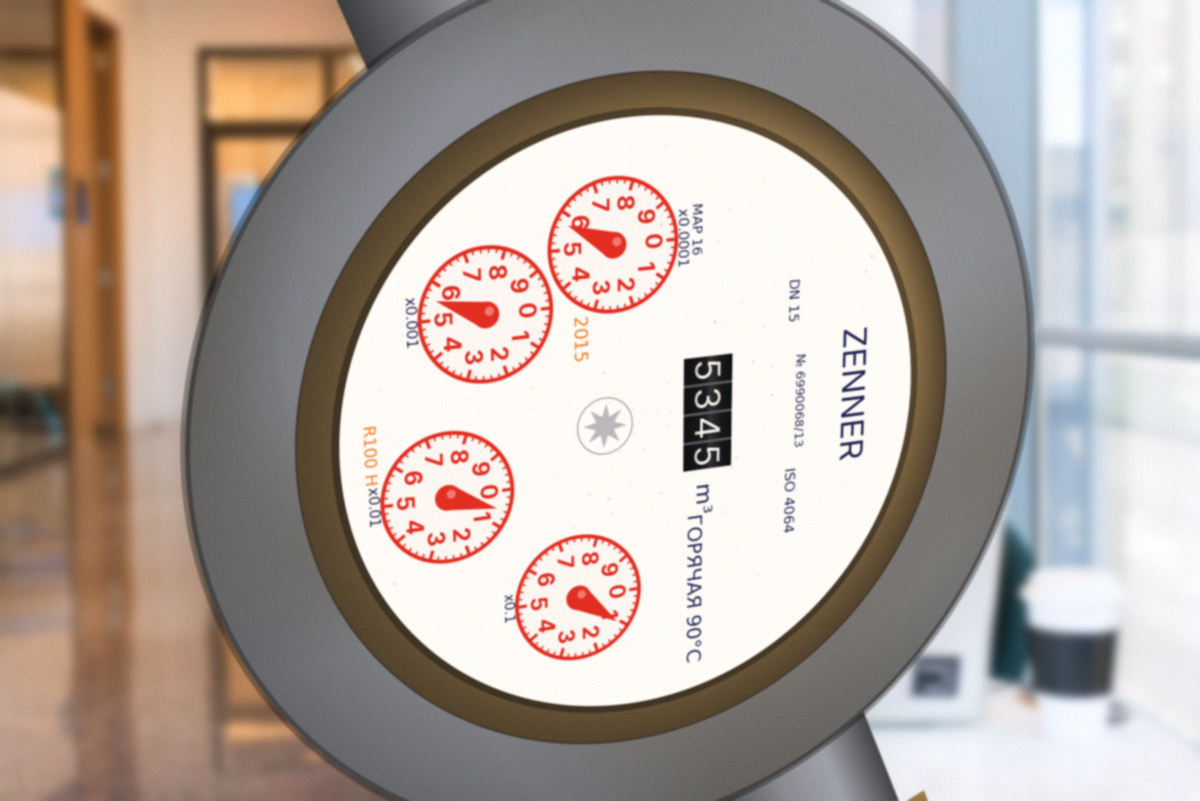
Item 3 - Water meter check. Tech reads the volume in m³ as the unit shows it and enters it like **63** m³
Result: **5345.1055** m³
